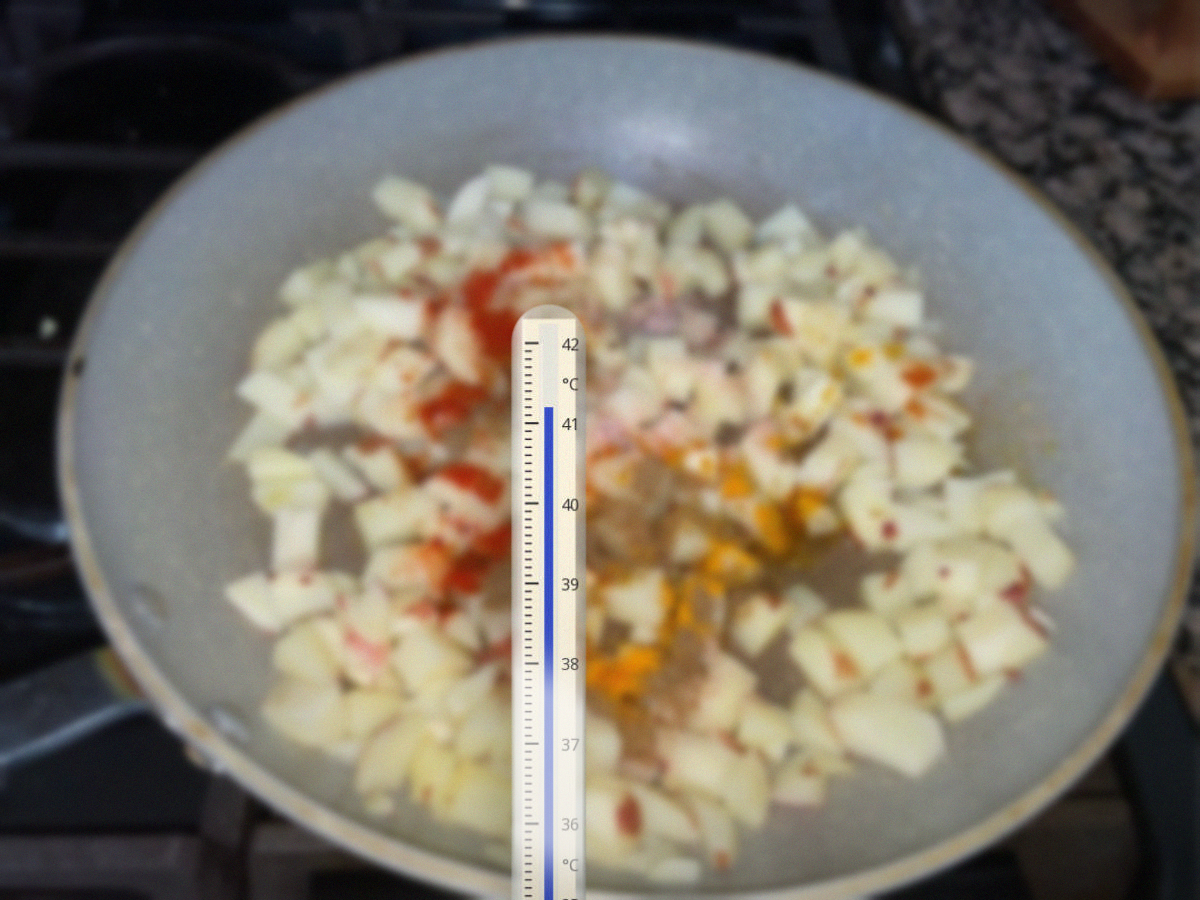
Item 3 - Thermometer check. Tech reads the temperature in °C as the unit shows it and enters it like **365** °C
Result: **41.2** °C
